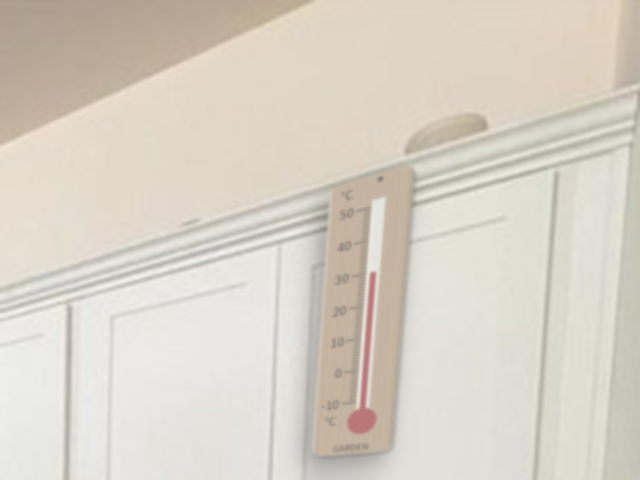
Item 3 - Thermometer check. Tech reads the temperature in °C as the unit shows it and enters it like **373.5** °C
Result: **30** °C
